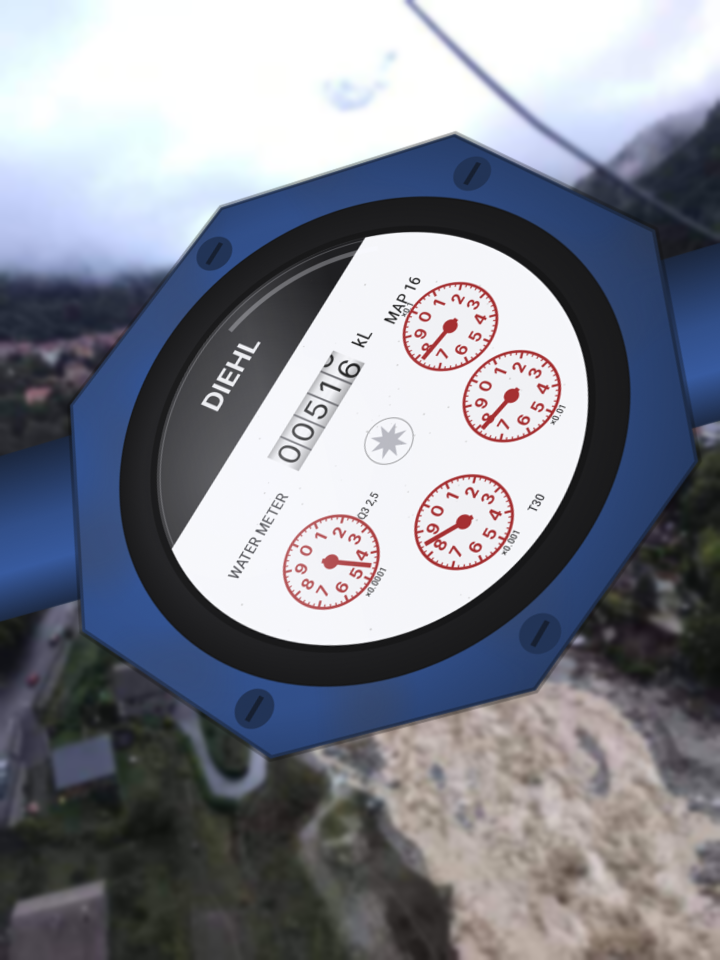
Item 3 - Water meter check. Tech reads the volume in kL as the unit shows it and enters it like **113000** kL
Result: **515.7784** kL
